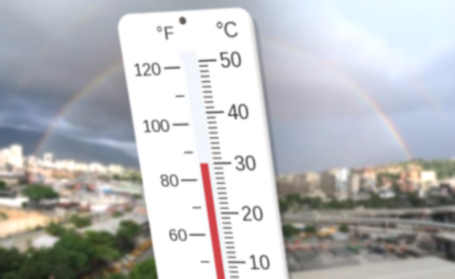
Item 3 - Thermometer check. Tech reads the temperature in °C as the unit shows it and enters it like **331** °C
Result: **30** °C
